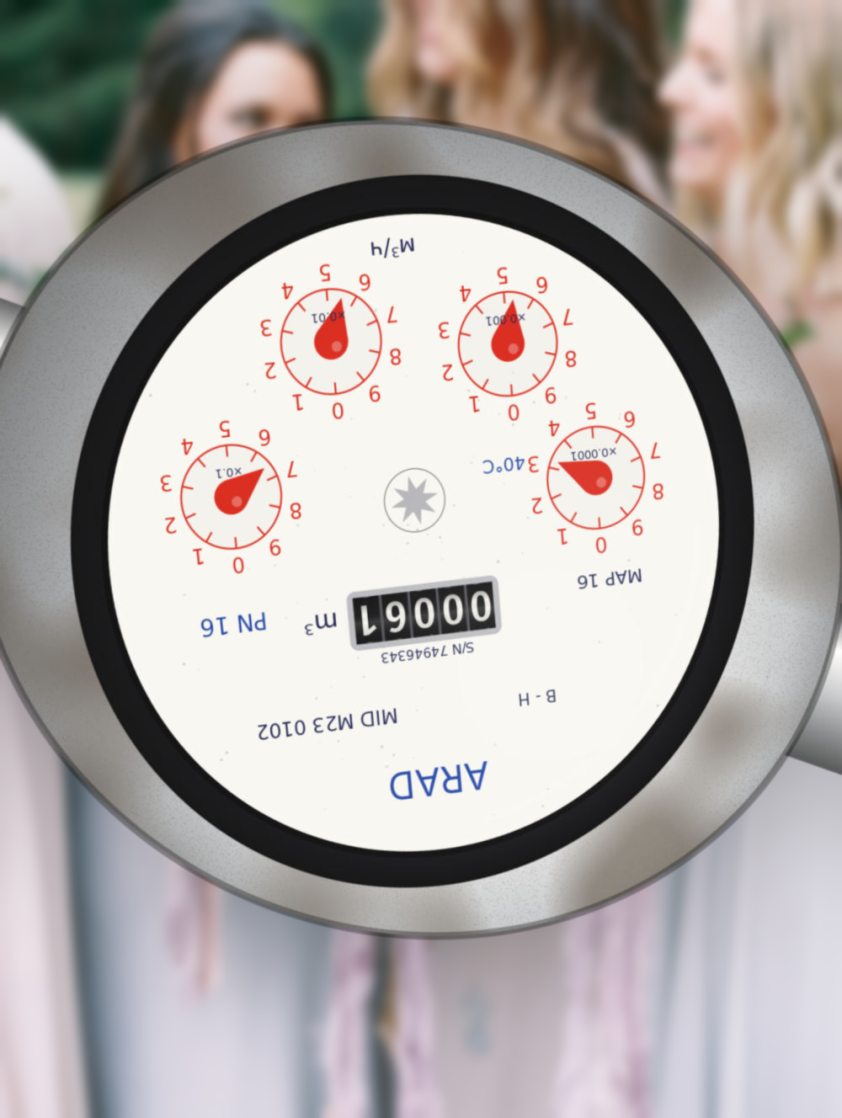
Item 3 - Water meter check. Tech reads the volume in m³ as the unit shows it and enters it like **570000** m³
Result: **61.6553** m³
